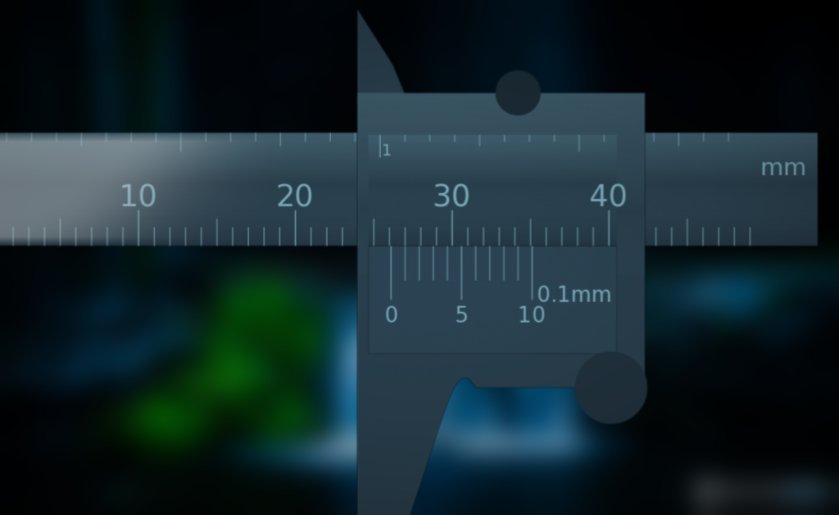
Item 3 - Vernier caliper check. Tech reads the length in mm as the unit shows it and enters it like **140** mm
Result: **26.1** mm
